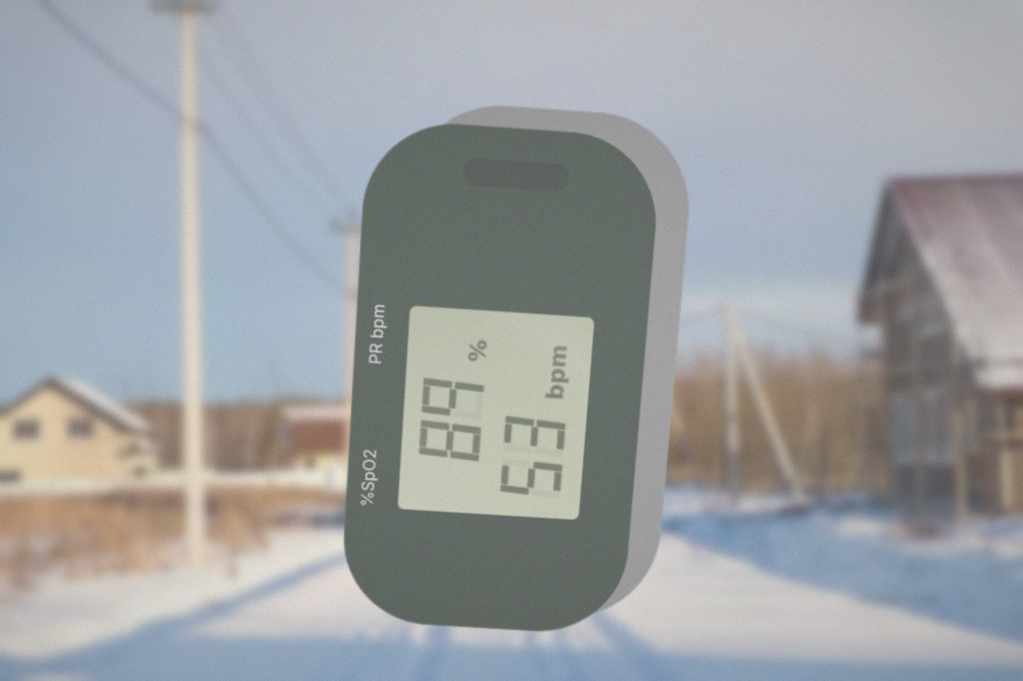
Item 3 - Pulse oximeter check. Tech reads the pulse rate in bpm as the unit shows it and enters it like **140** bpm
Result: **53** bpm
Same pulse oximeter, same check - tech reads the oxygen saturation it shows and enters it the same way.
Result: **89** %
